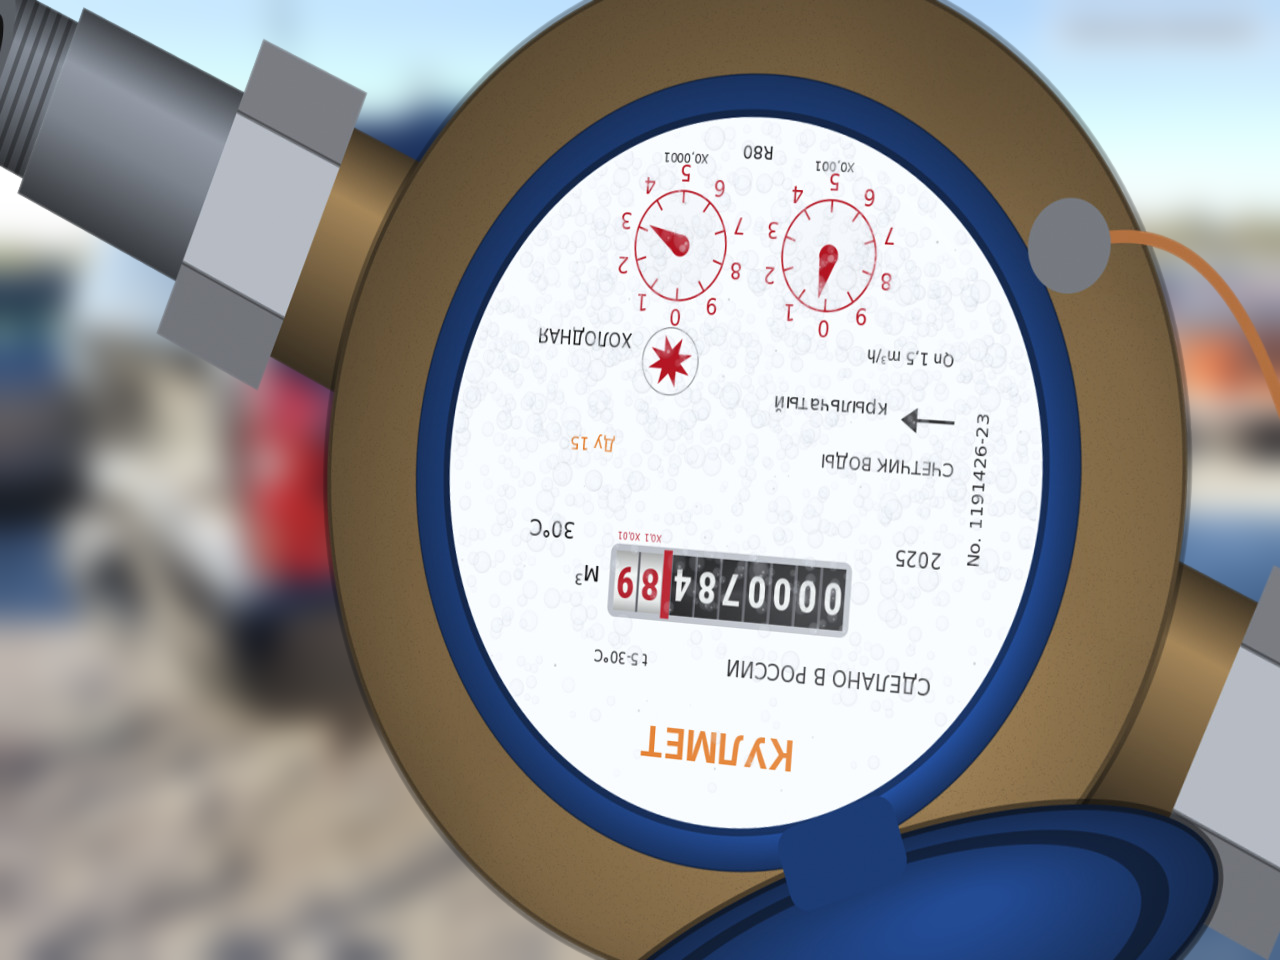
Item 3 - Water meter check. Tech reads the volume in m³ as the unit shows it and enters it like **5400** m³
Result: **784.8903** m³
